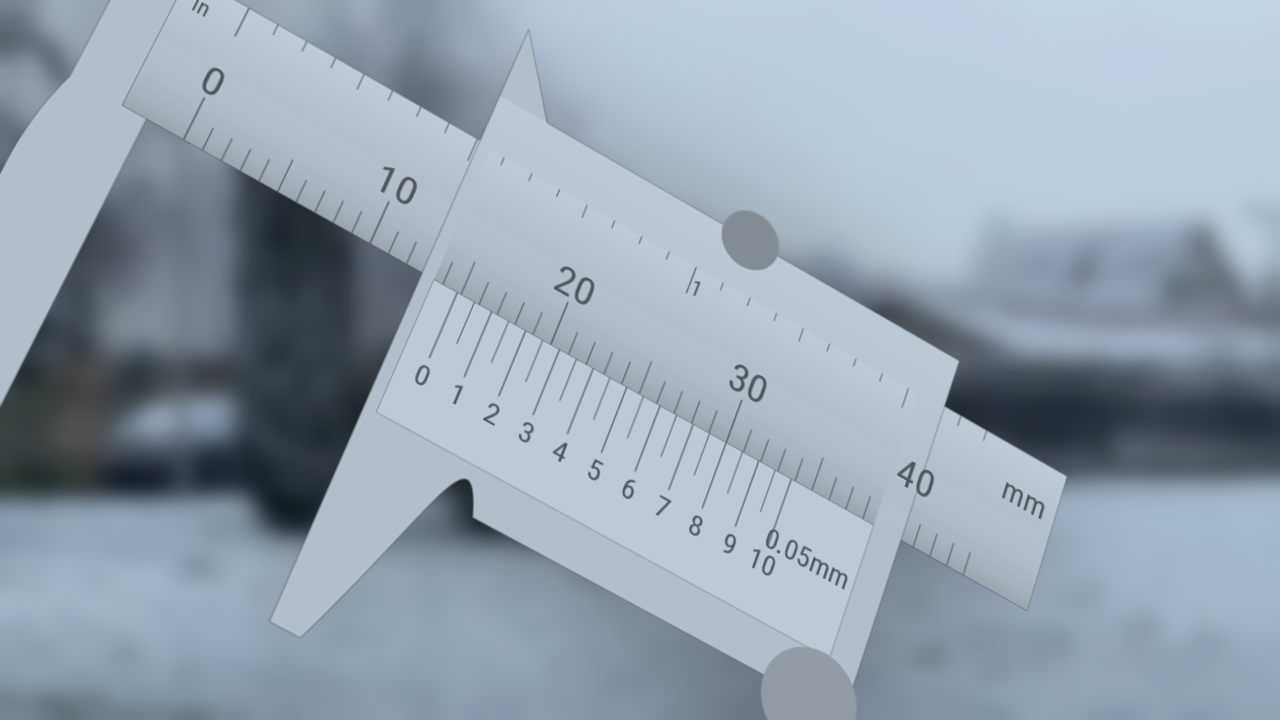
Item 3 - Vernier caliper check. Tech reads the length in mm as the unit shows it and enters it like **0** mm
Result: **14.8** mm
